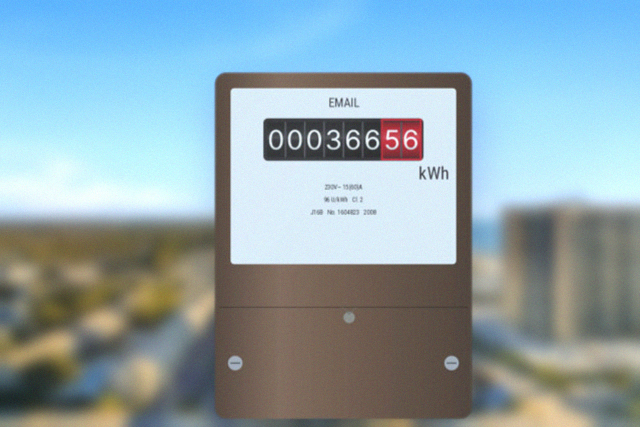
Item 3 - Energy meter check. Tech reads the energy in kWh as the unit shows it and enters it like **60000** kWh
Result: **366.56** kWh
